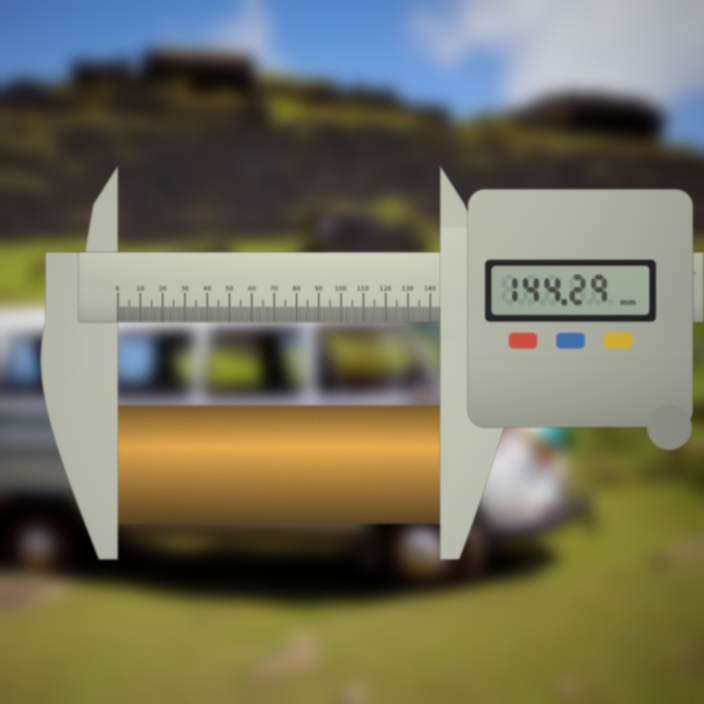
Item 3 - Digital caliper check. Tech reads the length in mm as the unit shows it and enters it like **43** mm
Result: **144.29** mm
